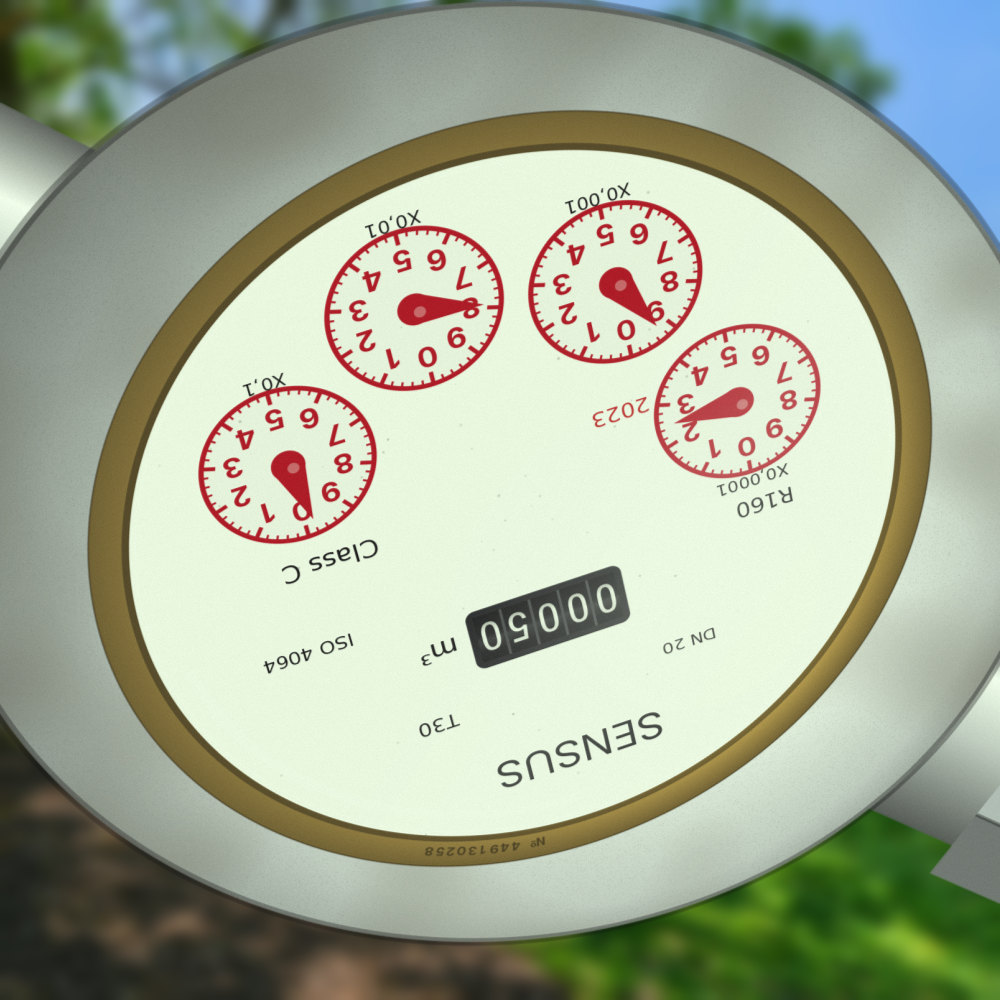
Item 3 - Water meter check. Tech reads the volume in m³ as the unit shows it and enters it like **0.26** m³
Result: **49.9792** m³
